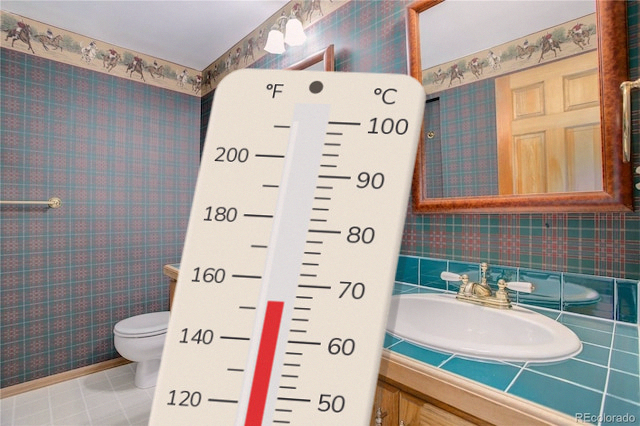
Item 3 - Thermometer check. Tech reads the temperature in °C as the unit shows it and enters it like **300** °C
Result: **67** °C
